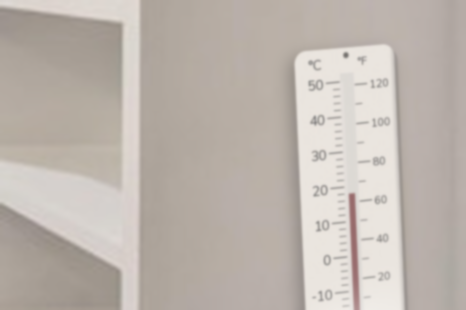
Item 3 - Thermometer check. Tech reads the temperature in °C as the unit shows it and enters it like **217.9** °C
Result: **18** °C
